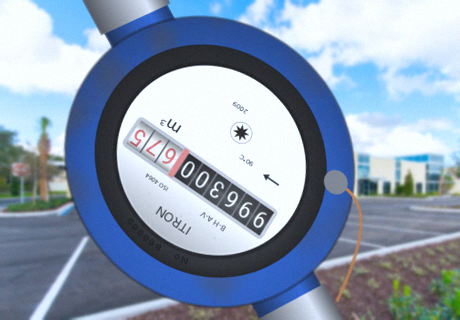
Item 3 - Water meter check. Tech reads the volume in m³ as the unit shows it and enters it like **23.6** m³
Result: **996300.675** m³
